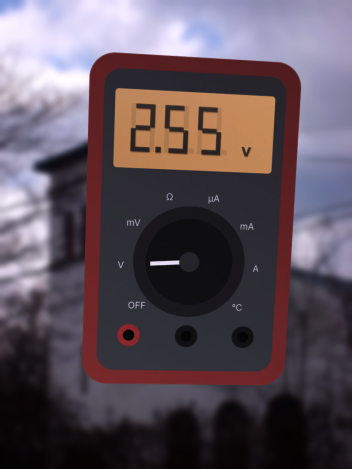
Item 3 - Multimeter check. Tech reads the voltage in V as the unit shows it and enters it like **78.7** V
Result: **2.55** V
